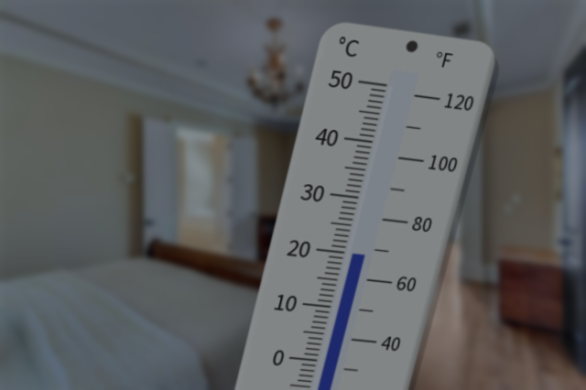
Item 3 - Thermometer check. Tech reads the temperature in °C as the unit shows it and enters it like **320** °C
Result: **20** °C
